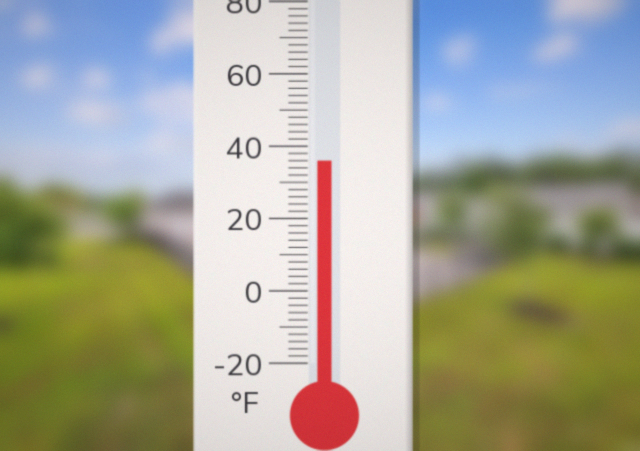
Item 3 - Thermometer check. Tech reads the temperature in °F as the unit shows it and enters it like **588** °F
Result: **36** °F
